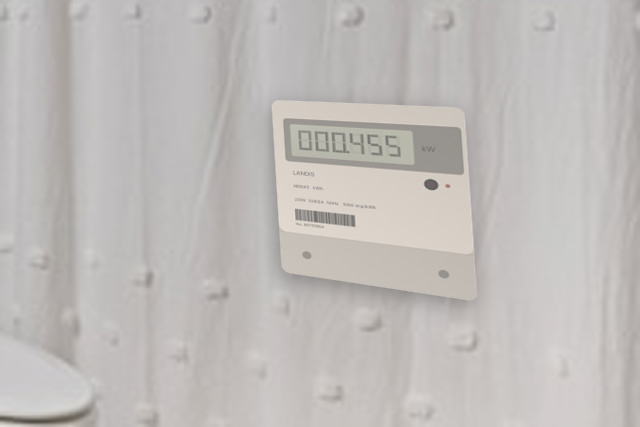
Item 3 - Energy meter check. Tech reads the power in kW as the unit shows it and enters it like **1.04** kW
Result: **0.455** kW
